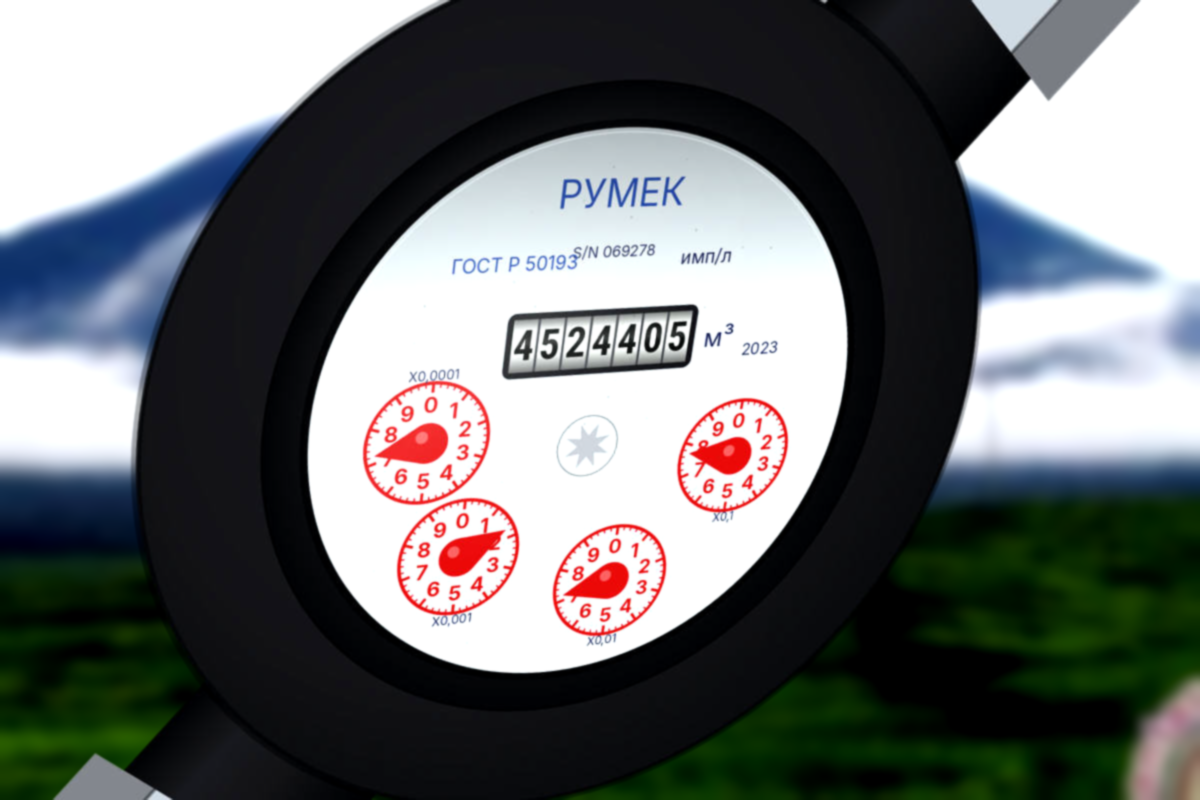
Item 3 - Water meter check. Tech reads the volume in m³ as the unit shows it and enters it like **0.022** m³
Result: **4524405.7717** m³
